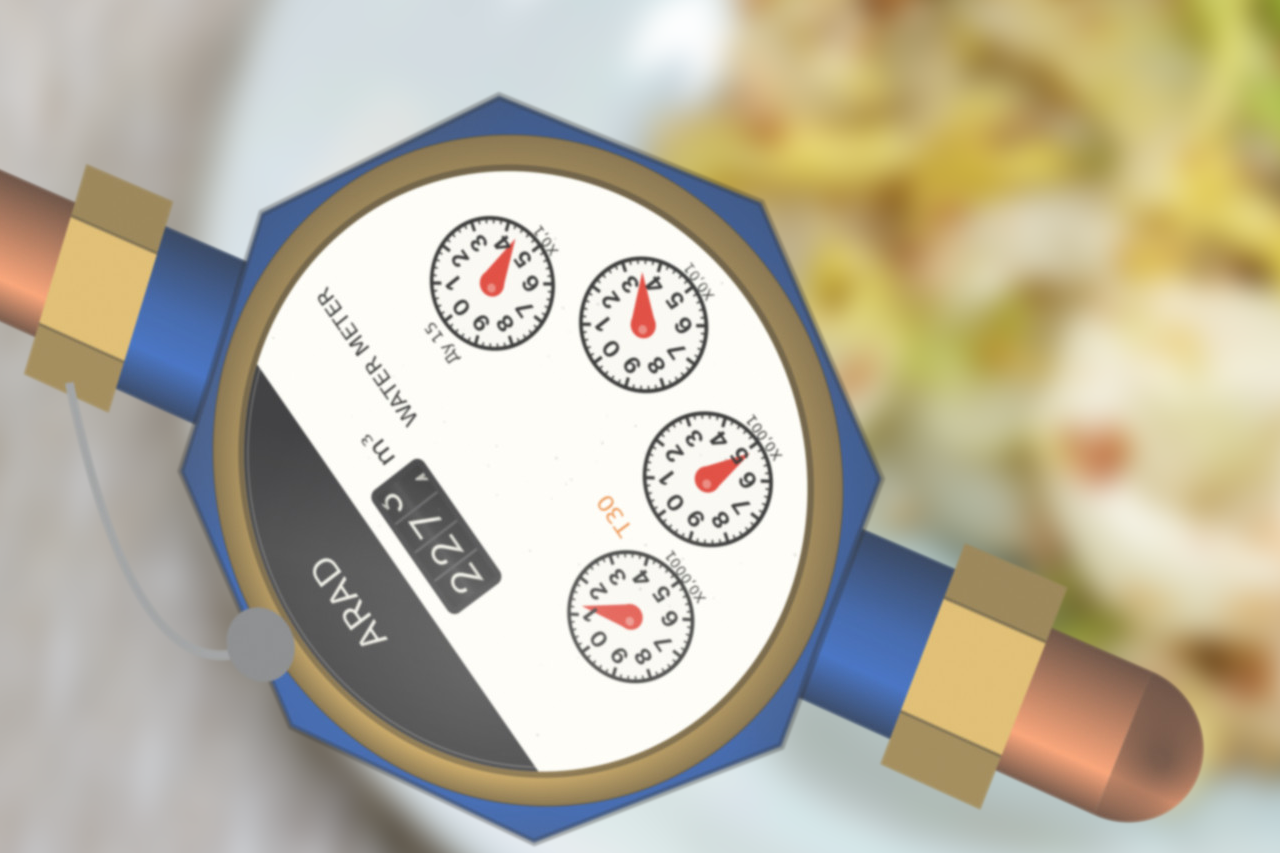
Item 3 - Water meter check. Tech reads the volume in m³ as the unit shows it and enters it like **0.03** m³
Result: **2273.4351** m³
